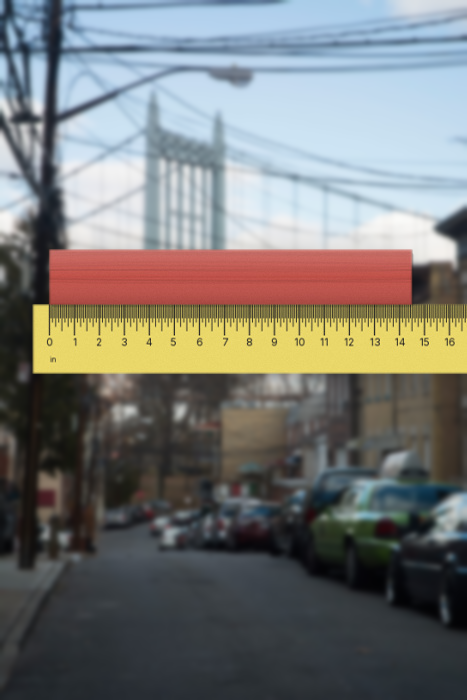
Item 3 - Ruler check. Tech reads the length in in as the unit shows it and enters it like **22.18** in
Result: **14.5** in
